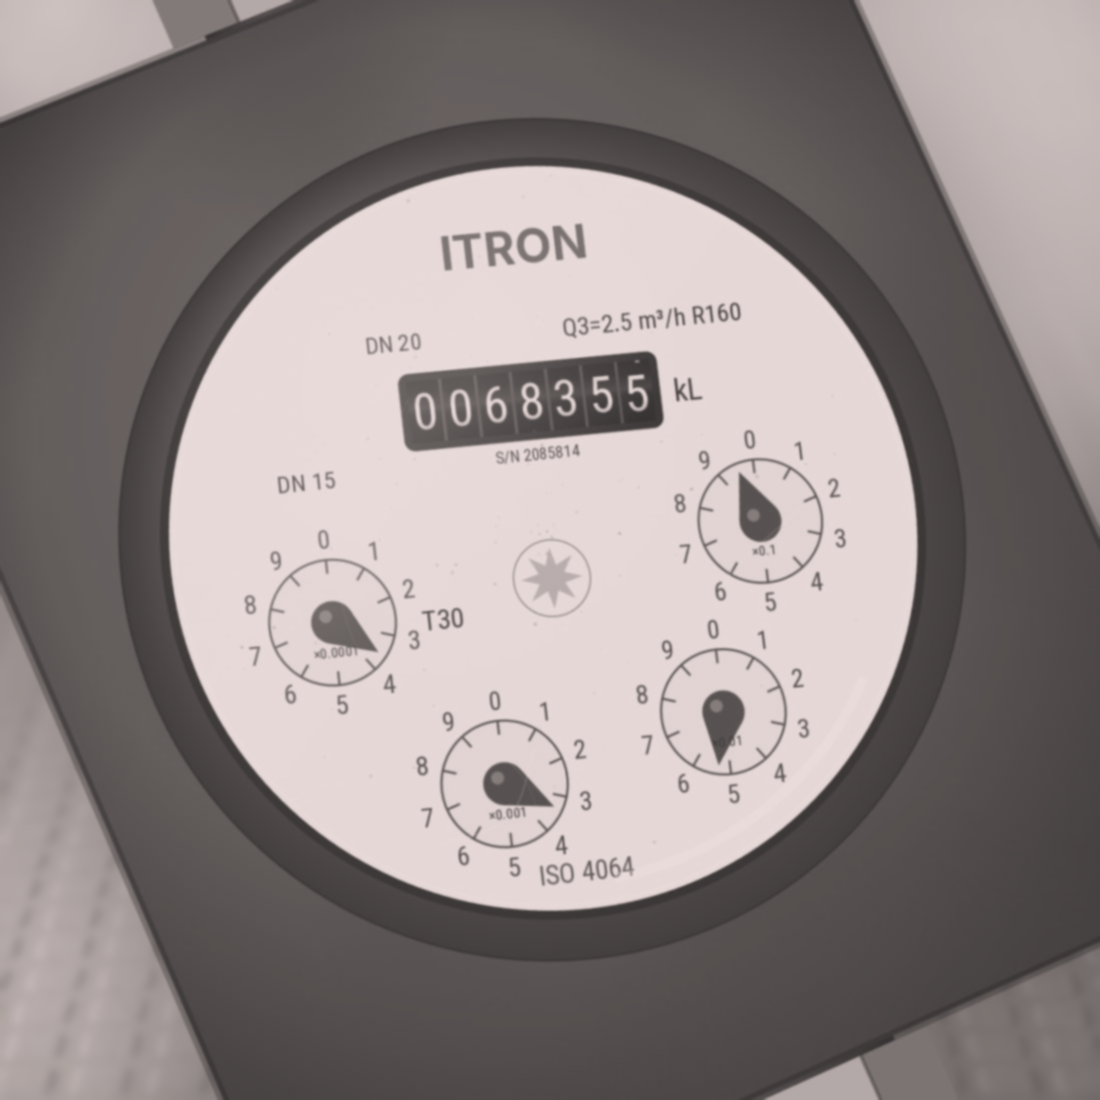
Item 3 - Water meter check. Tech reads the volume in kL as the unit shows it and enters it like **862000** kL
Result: **68354.9533** kL
